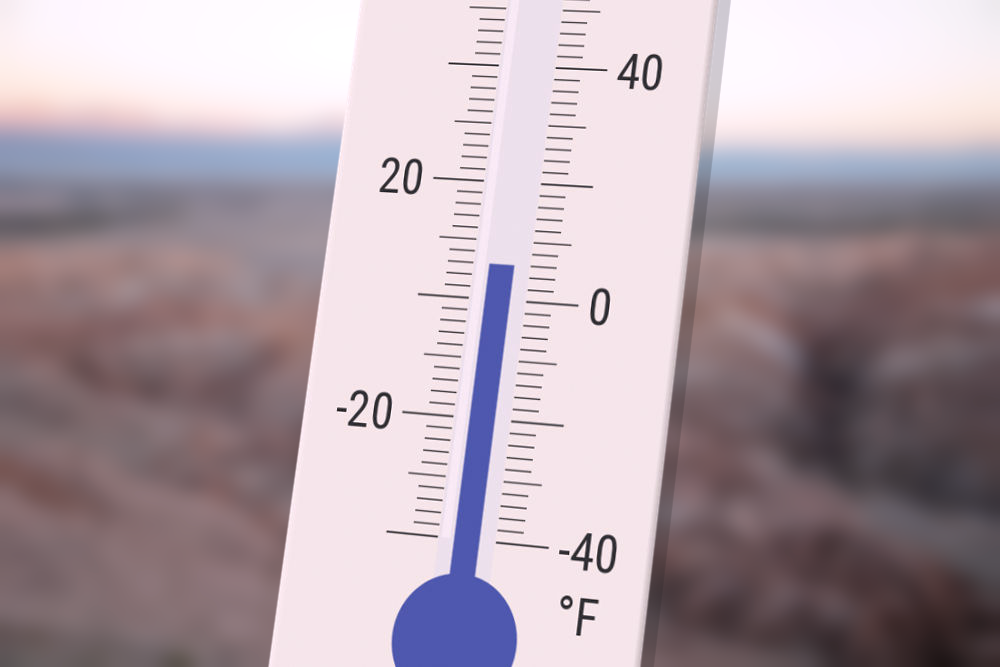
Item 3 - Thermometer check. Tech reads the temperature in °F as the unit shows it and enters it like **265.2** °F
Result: **6** °F
